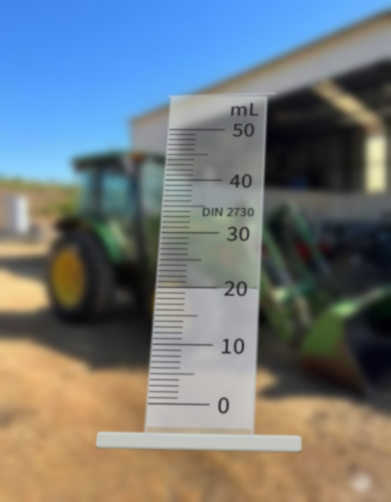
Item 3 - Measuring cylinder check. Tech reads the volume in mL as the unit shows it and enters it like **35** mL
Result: **20** mL
